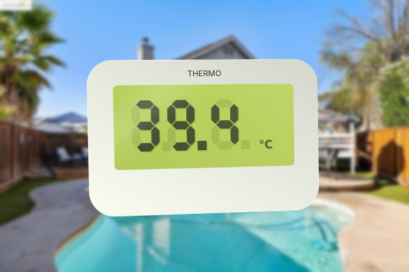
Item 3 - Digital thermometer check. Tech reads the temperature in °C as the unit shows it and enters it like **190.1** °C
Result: **39.4** °C
